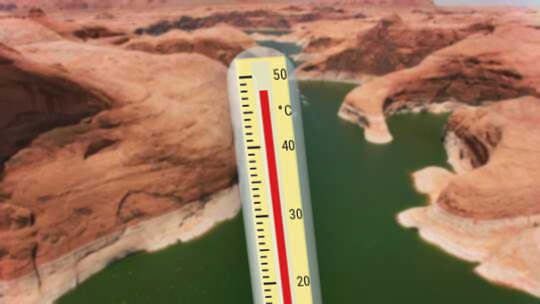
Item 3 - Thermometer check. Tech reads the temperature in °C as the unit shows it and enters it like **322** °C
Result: **48** °C
